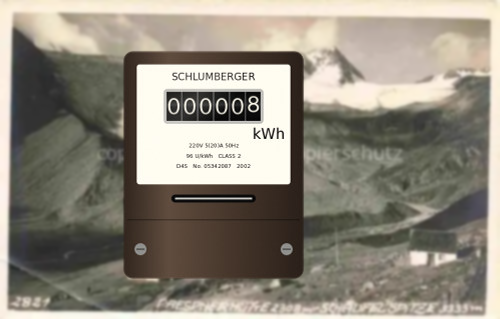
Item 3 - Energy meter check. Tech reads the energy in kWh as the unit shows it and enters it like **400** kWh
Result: **8** kWh
